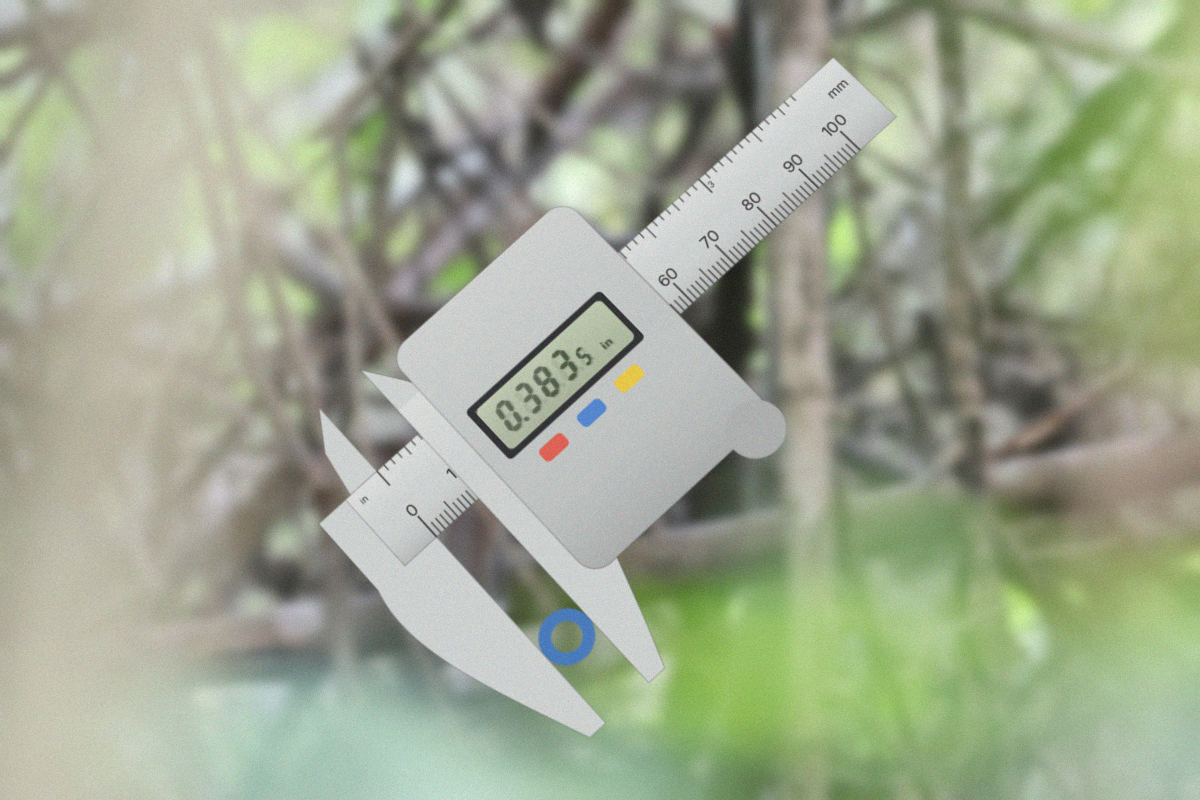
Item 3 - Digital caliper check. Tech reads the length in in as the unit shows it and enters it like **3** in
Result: **0.3835** in
